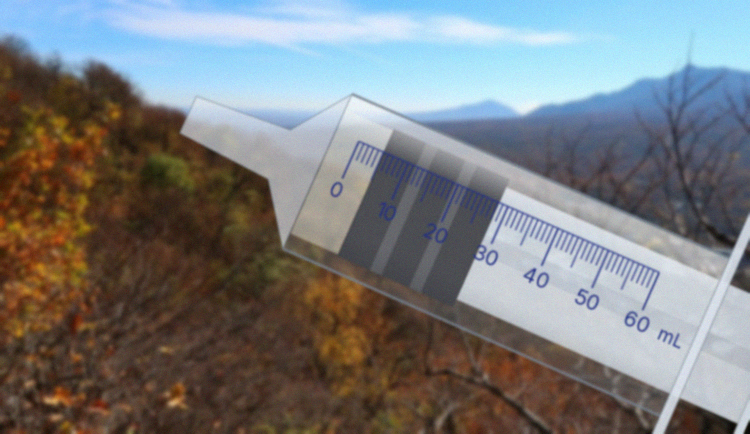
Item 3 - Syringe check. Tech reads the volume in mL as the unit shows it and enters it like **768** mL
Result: **5** mL
